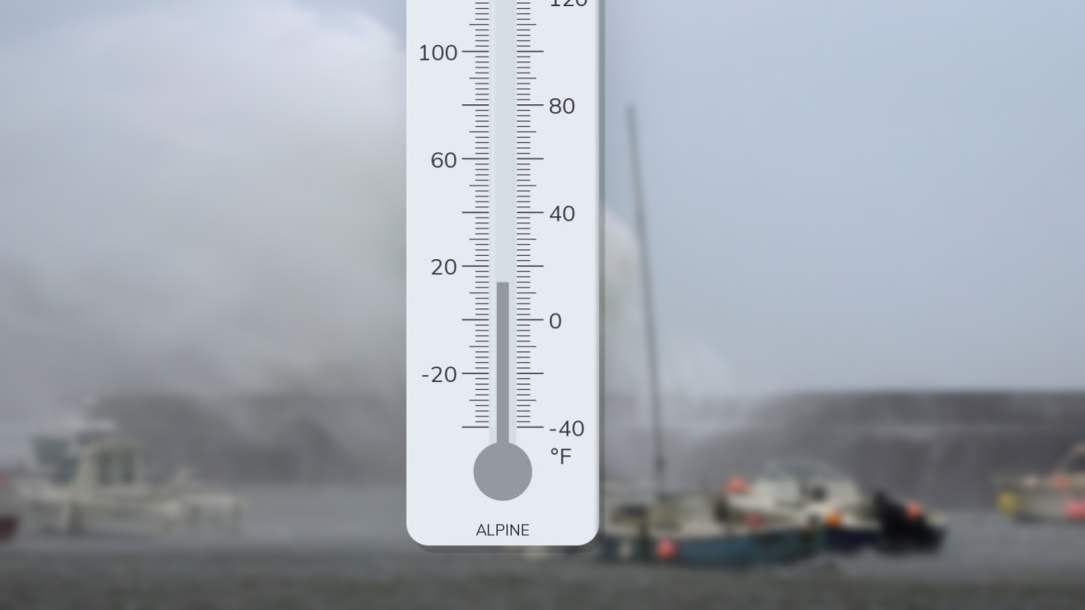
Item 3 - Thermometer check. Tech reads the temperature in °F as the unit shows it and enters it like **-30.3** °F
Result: **14** °F
